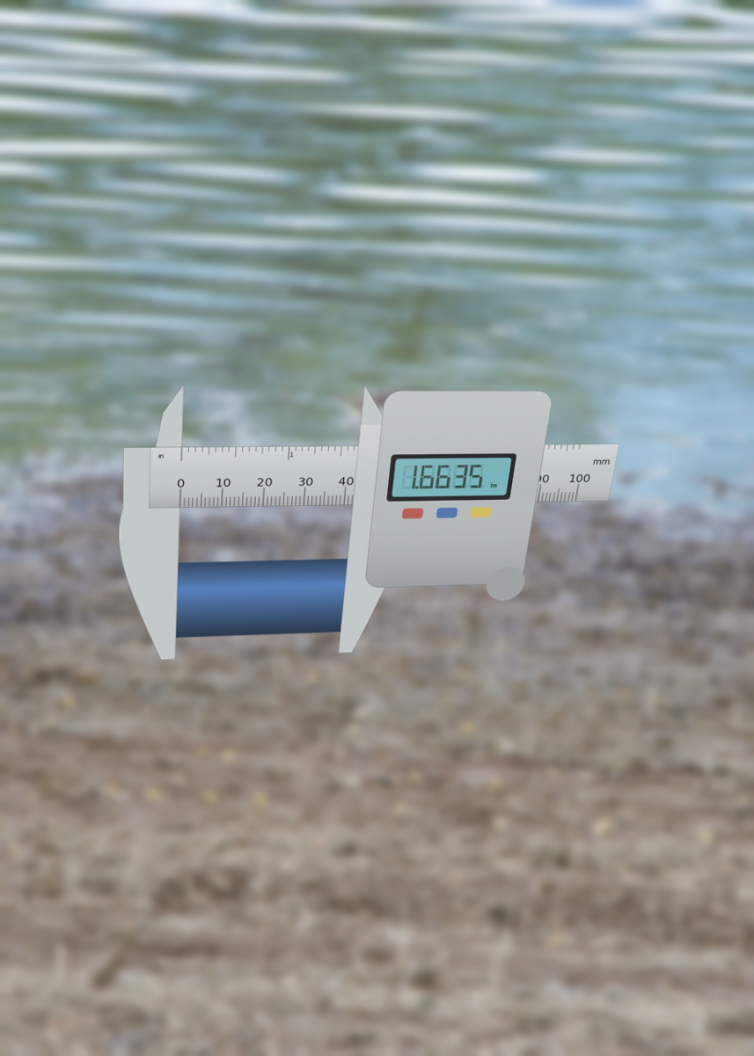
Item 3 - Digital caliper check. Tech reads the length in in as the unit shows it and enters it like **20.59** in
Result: **1.6635** in
